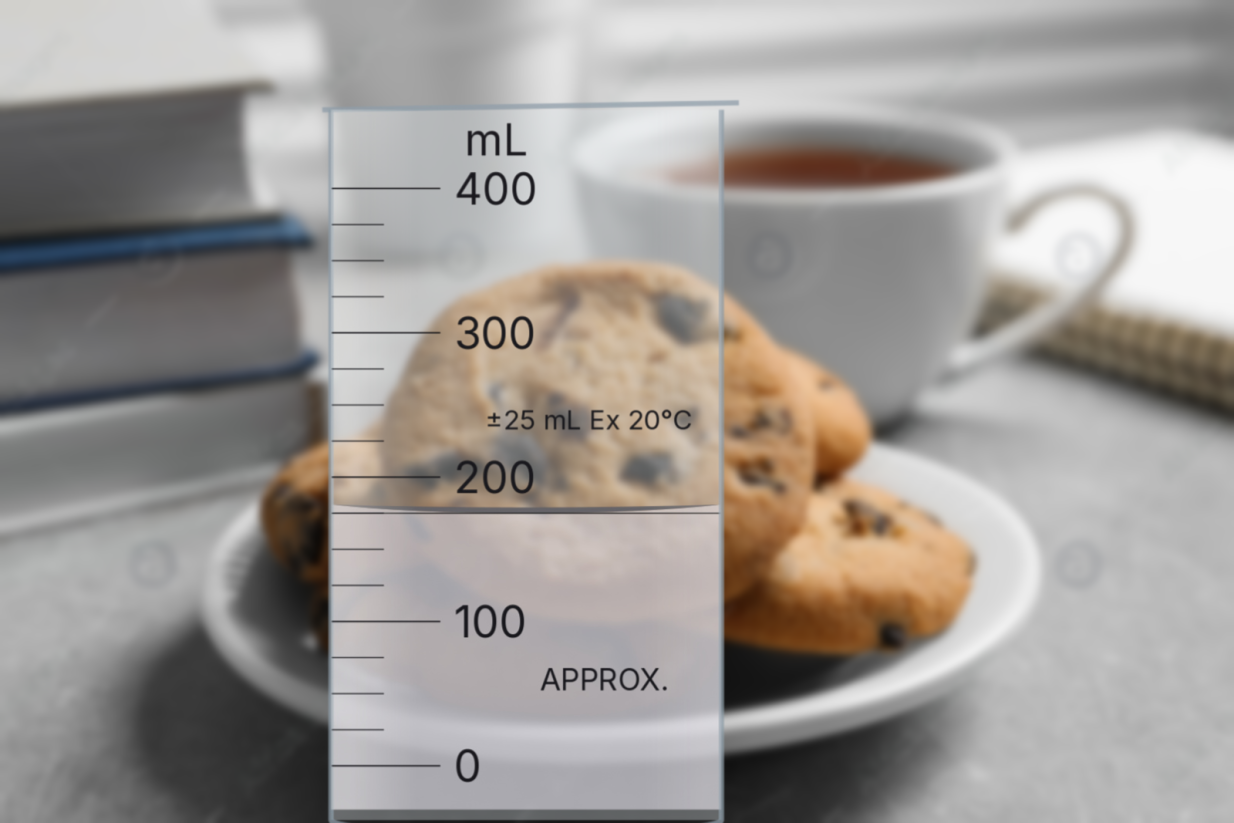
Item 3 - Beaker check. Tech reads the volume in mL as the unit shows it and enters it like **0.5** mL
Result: **175** mL
